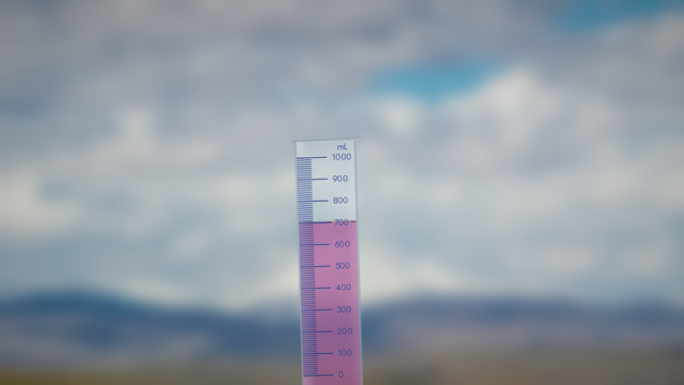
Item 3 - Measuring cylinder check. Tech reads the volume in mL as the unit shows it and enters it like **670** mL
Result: **700** mL
